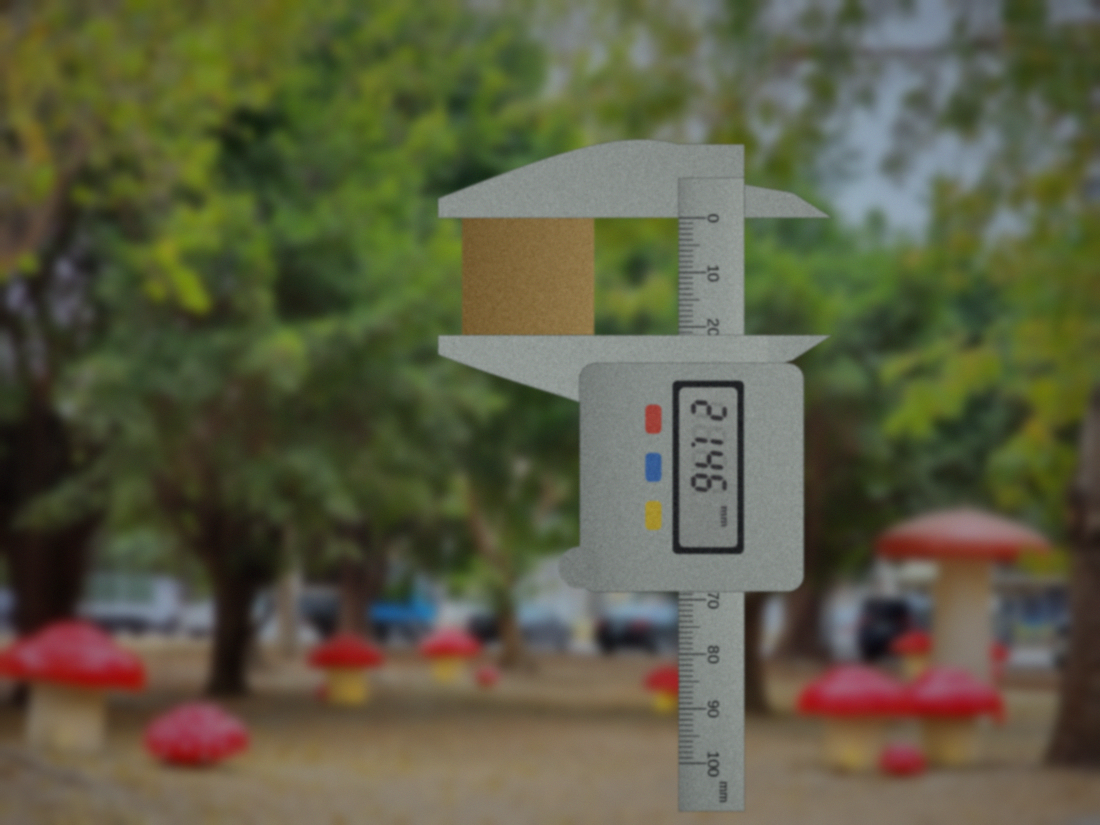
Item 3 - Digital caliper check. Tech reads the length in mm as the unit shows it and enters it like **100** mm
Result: **21.46** mm
